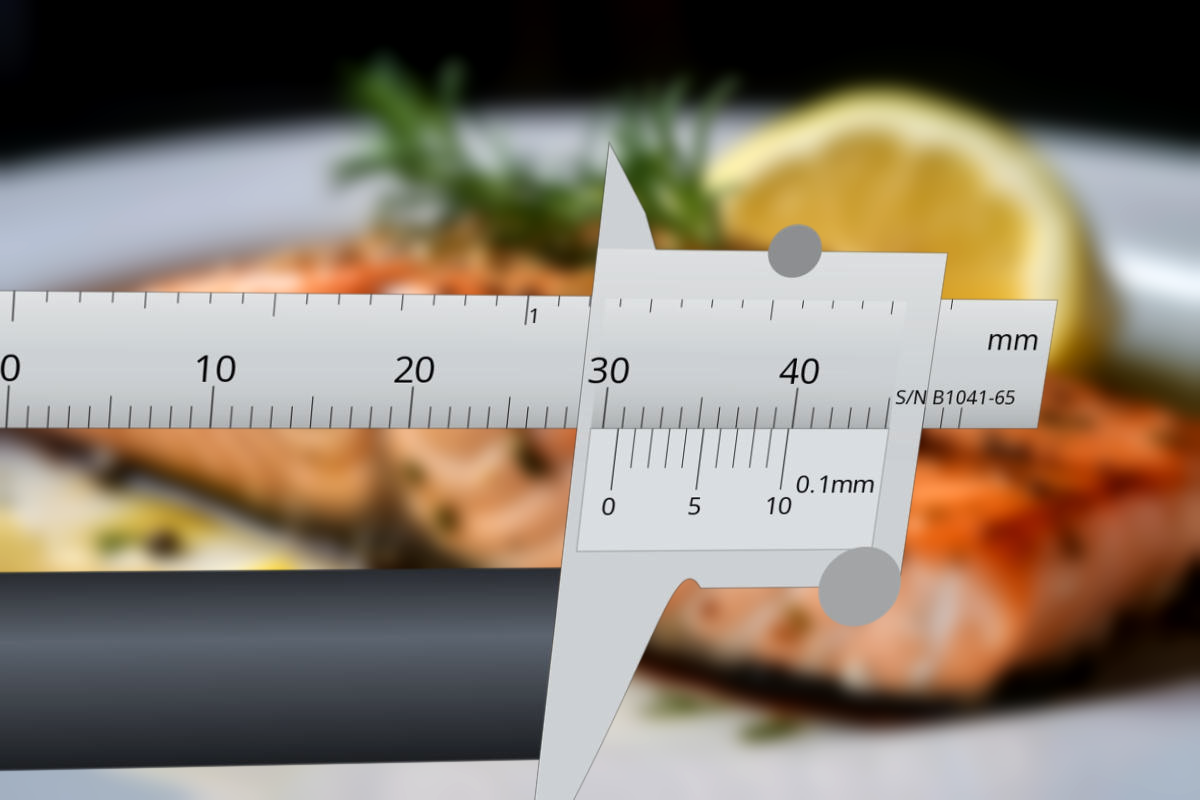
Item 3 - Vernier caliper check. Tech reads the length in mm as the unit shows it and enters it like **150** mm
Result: **30.8** mm
